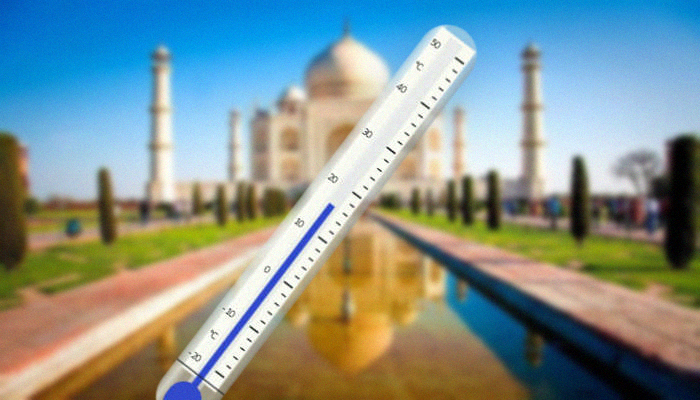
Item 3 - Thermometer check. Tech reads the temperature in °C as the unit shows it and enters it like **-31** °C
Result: **16** °C
